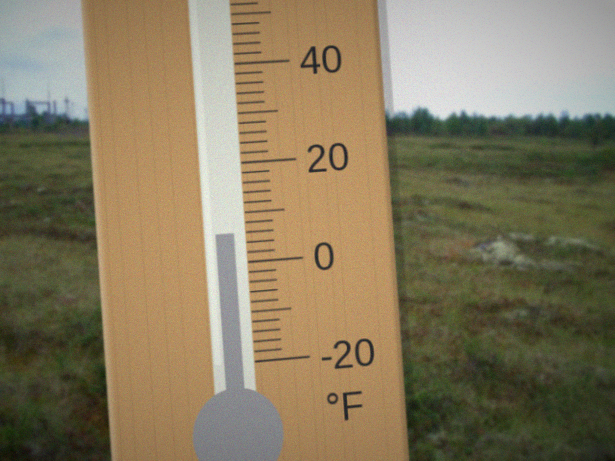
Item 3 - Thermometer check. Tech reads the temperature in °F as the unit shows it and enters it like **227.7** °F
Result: **6** °F
